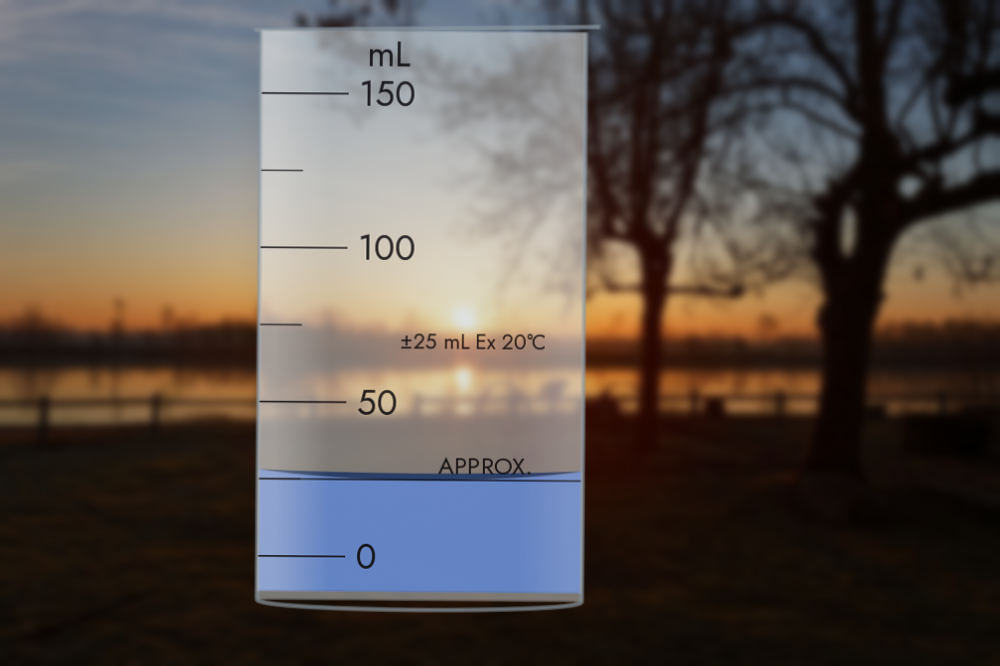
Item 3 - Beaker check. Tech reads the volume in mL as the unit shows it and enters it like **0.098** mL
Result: **25** mL
